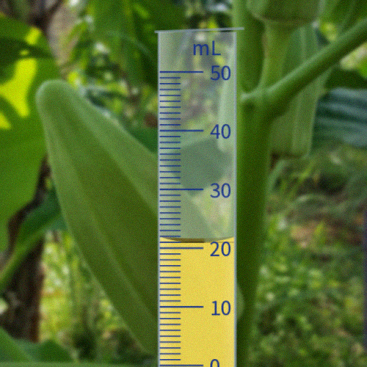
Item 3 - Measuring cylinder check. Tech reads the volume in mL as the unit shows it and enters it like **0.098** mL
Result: **21** mL
